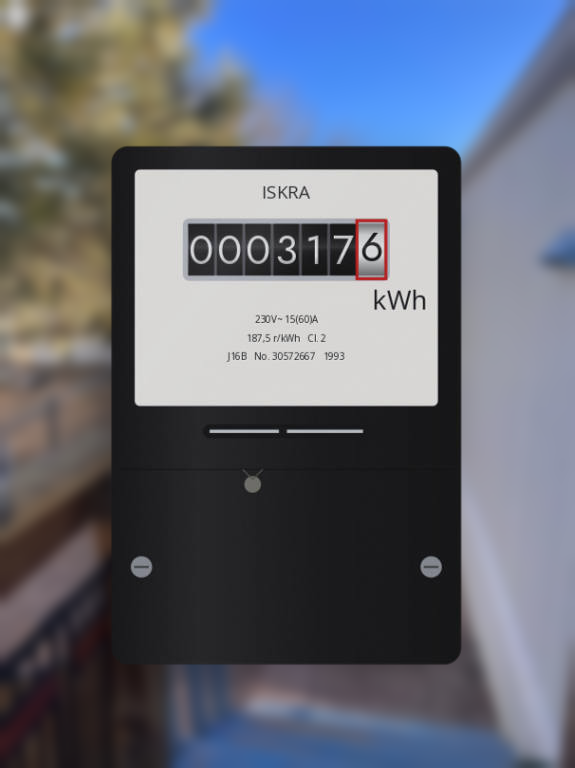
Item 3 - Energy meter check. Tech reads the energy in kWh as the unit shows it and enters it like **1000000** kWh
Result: **317.6** kWh
